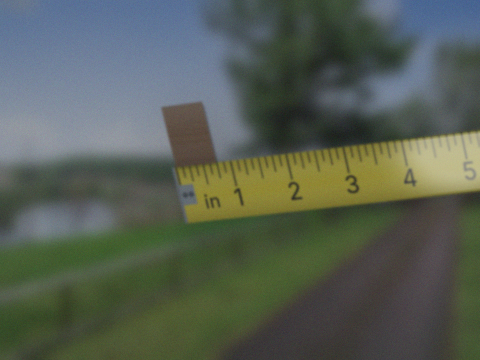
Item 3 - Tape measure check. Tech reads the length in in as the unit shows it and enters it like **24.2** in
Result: **0.75** in
